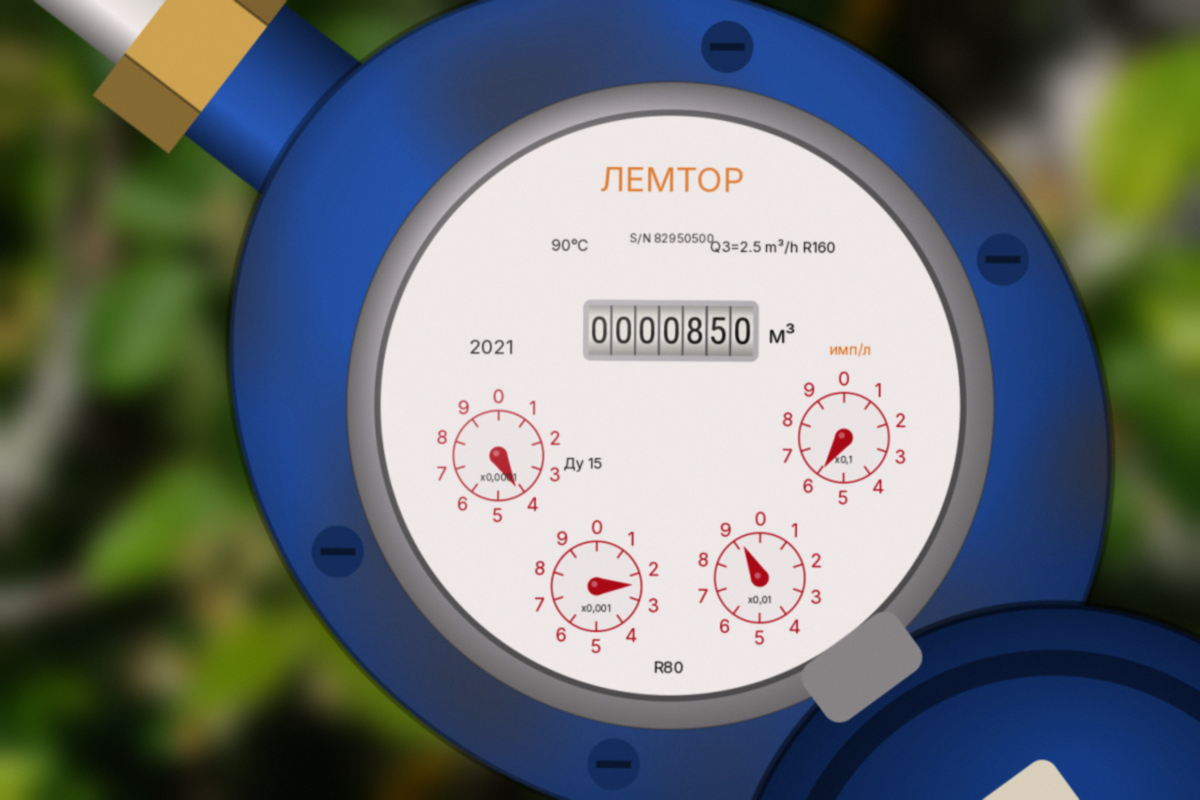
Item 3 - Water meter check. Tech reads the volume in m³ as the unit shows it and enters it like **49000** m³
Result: **850.5924** m³
